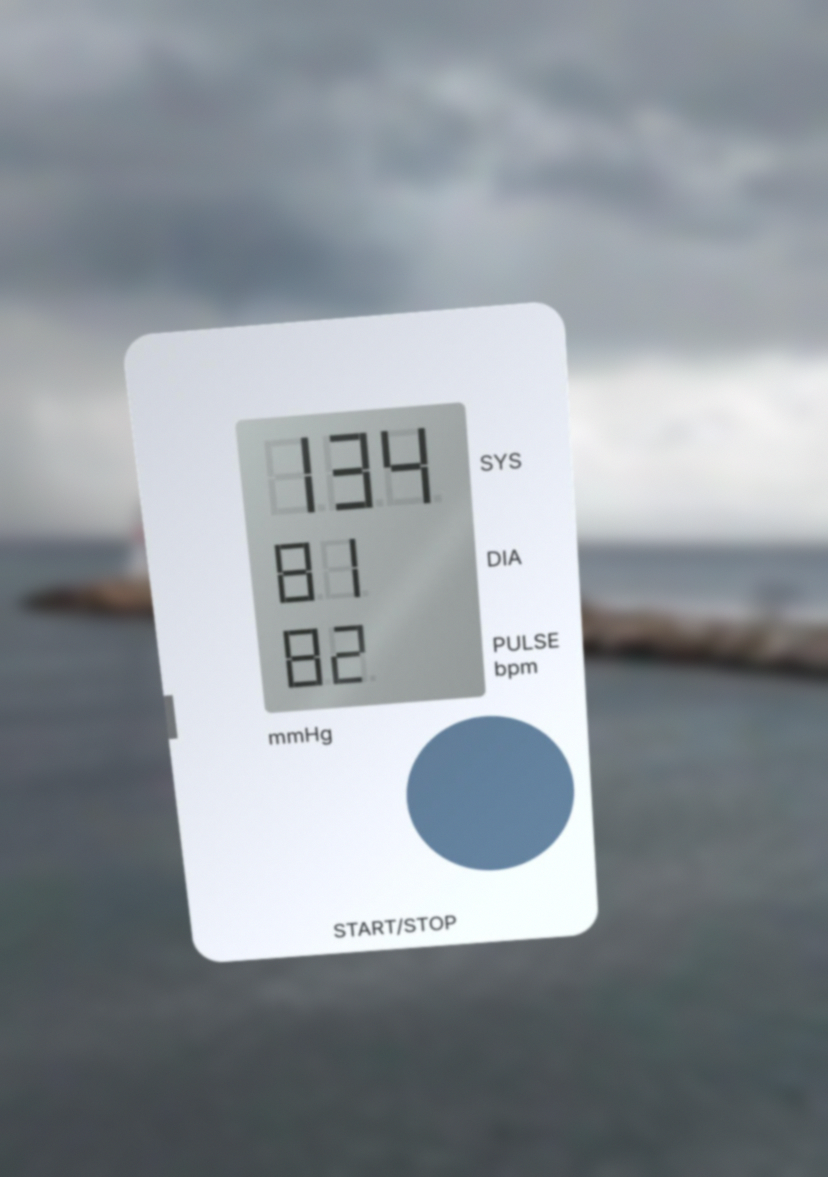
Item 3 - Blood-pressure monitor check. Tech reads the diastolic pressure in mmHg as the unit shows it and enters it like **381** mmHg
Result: **81** mmHg
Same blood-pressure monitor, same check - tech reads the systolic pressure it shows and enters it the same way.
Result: **134** mmHg
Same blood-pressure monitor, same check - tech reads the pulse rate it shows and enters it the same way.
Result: **82** bpm
